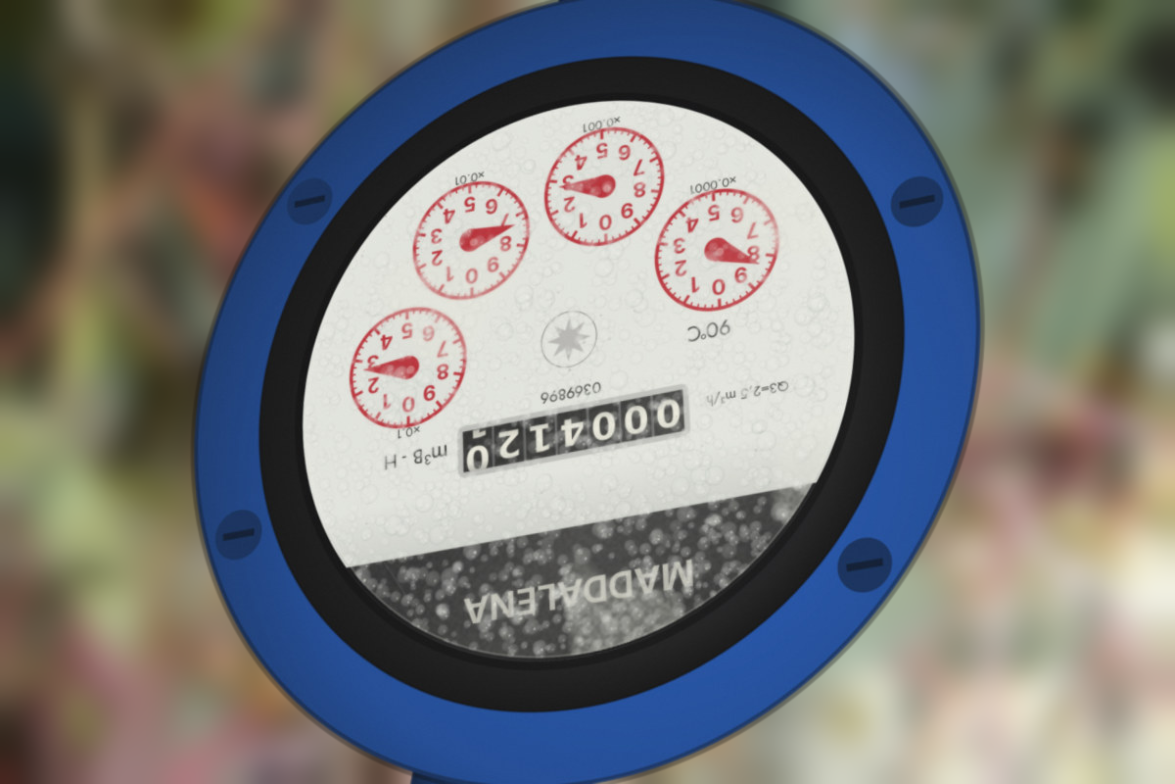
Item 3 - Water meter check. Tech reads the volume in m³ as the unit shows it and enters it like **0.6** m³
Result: **4120.2728** m³
